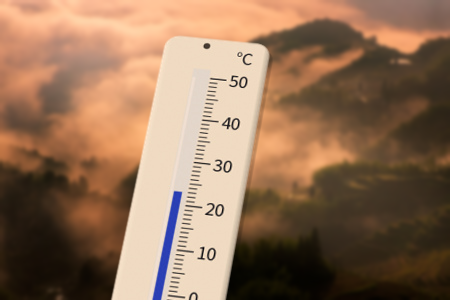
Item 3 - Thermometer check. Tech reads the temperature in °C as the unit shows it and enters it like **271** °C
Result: **23** °C
